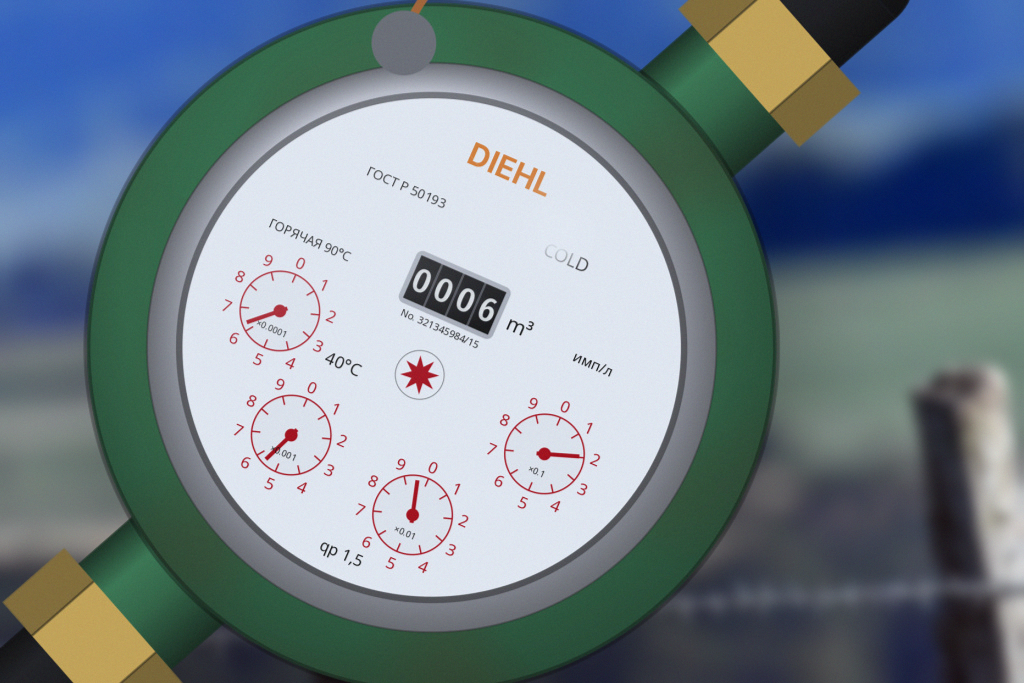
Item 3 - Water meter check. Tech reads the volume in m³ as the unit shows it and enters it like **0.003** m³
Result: **6.1956** m³
